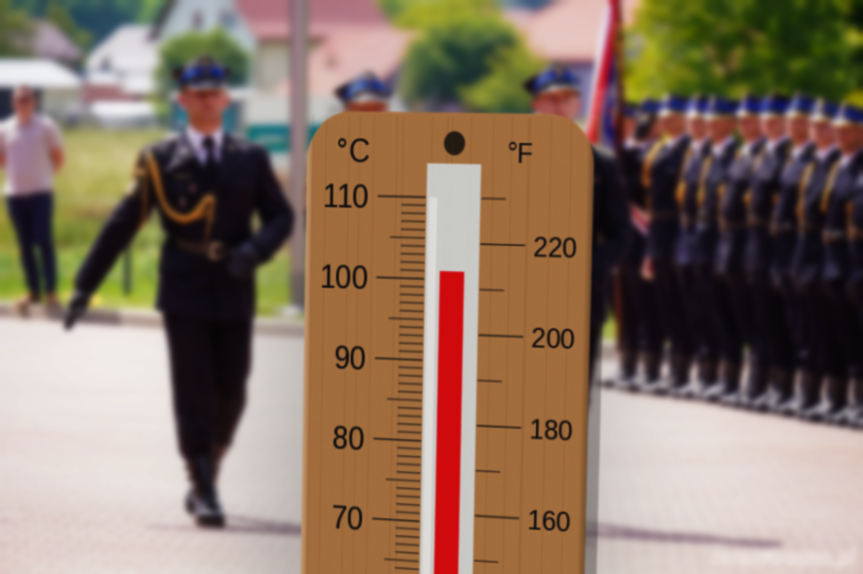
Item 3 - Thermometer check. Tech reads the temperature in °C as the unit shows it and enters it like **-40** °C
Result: **101** °C
